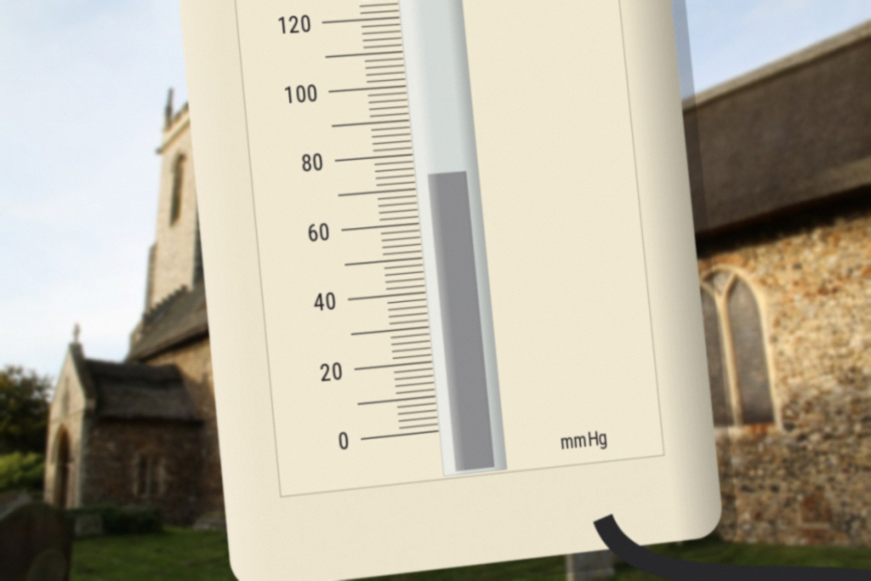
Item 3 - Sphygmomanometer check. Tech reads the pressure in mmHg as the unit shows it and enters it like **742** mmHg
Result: **74** mmHg
